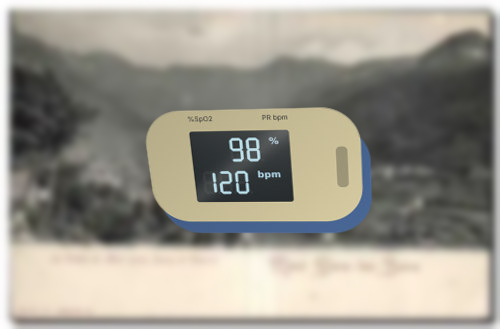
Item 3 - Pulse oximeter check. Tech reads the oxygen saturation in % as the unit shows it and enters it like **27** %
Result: **98** %
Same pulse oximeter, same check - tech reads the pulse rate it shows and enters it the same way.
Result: **120** bpm
